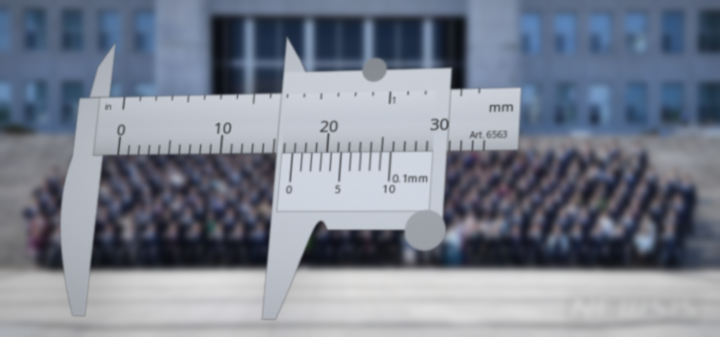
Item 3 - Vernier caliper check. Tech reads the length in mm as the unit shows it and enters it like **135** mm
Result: **16.8** mm
